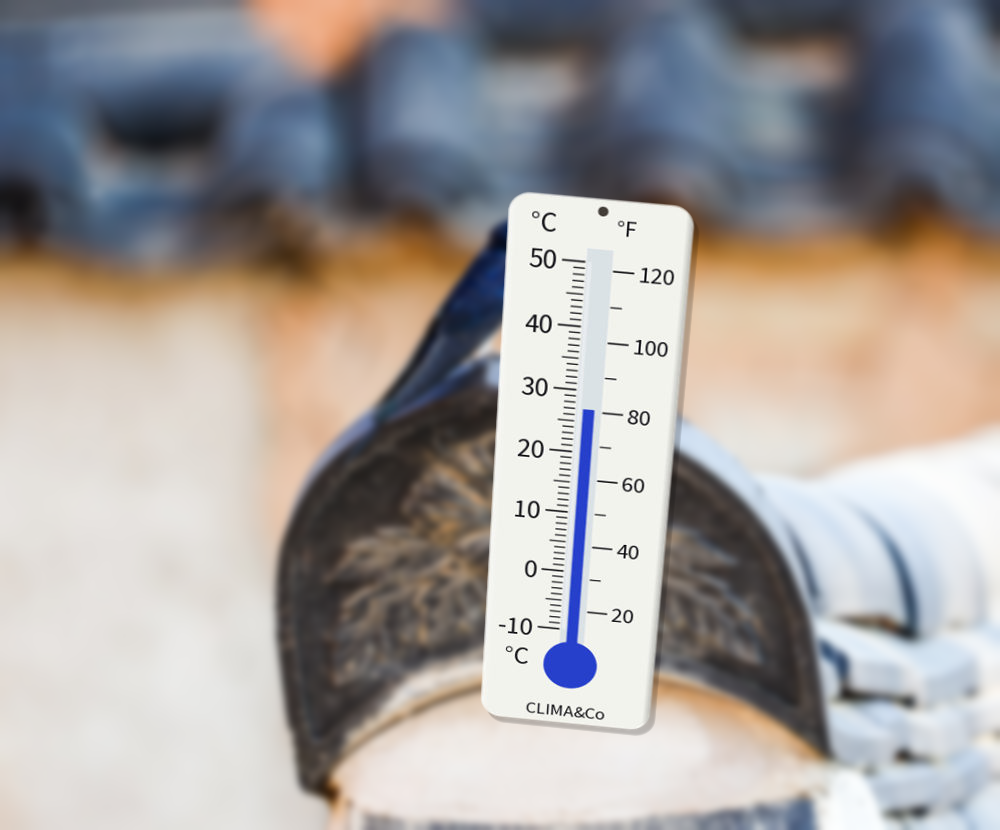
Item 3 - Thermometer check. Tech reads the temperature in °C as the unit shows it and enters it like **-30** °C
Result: **27** °C
